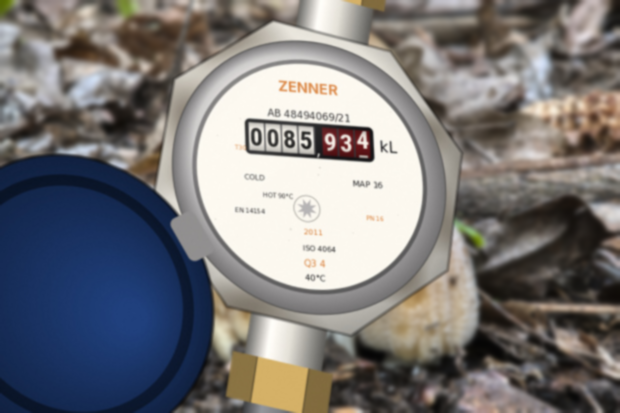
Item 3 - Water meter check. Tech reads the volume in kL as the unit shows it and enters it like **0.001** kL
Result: **85.934** kL
